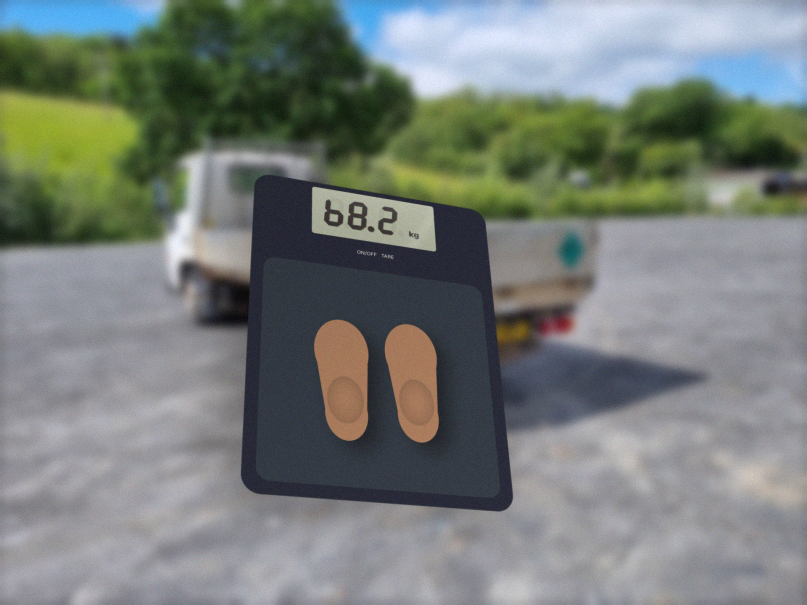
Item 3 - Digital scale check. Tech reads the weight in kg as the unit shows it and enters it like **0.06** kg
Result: **68.2** kg
